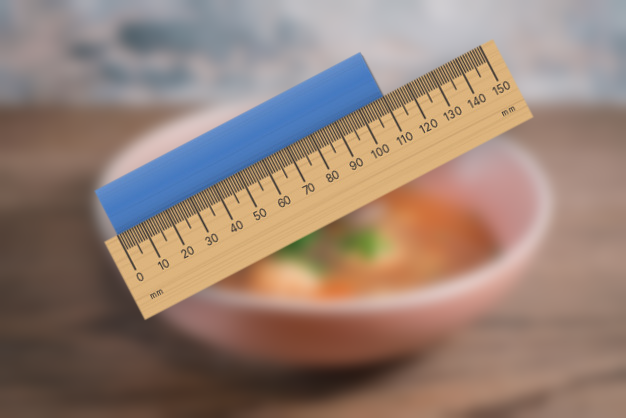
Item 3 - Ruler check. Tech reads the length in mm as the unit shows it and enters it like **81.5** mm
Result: **110** mm
